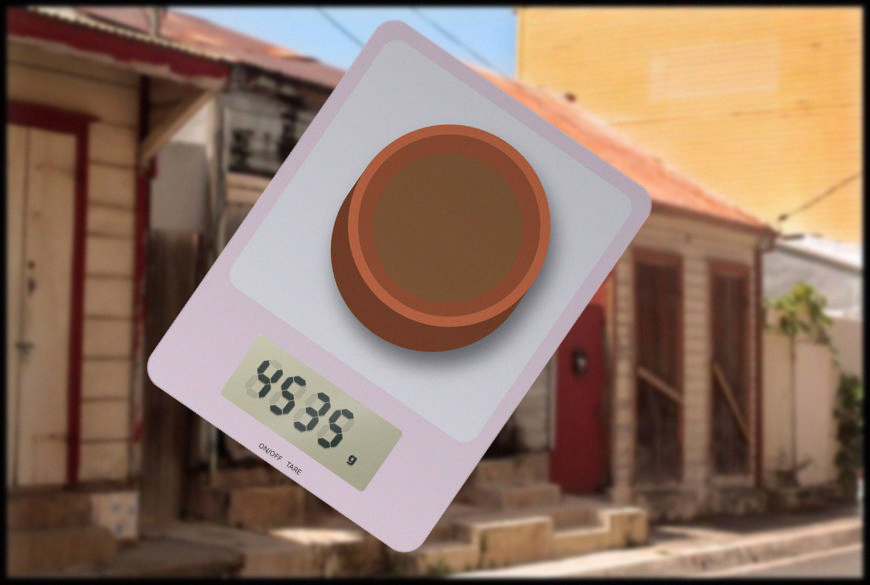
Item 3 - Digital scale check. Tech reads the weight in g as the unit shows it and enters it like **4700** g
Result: **4535** g
